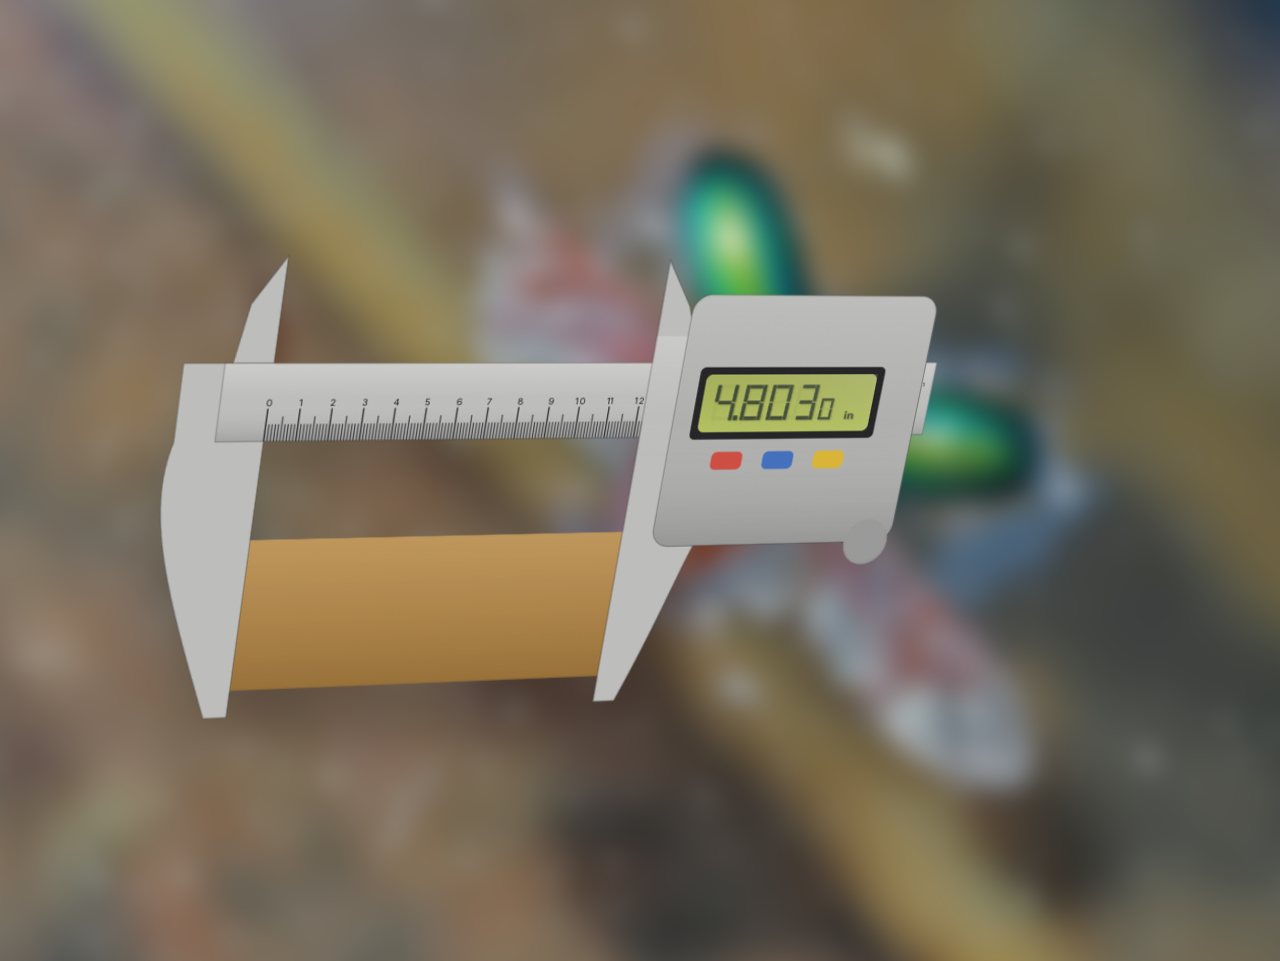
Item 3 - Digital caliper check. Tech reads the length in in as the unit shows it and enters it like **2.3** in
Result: **4.8030** in
